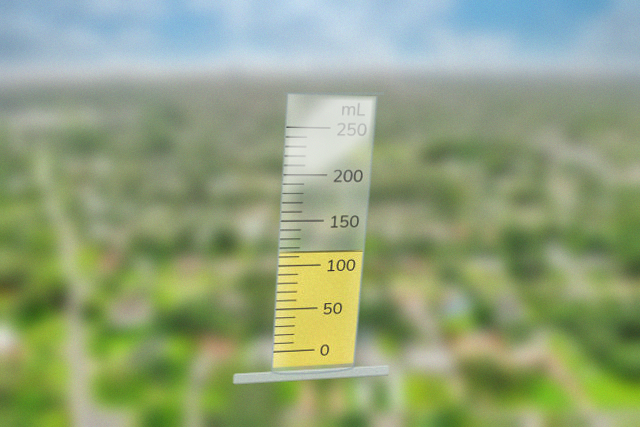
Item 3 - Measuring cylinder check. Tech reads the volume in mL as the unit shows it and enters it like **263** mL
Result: **115** mL
